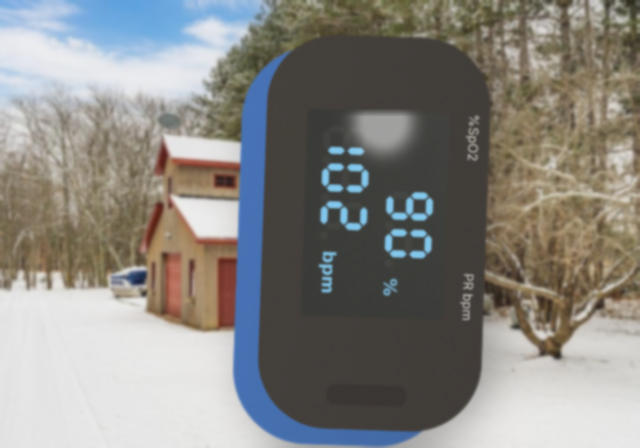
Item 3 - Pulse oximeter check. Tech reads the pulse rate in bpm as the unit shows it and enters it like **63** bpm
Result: **102** bpm
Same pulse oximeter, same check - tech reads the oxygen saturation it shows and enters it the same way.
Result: **90** %
